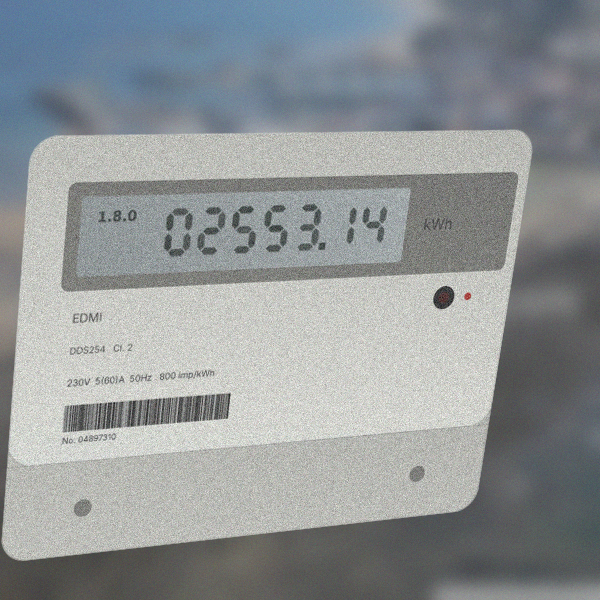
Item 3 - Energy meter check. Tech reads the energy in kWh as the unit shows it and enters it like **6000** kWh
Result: **2553.14** kWh
